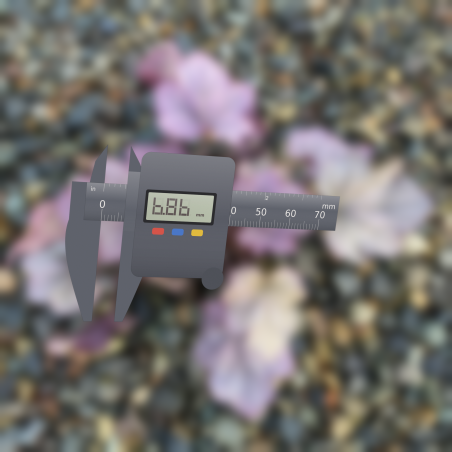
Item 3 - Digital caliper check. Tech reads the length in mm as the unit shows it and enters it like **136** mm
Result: **6.86** mm
